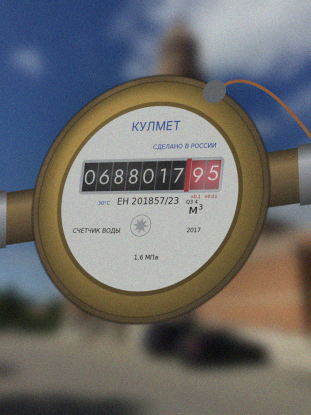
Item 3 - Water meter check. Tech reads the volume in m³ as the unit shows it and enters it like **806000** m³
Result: **688017.95** m³
